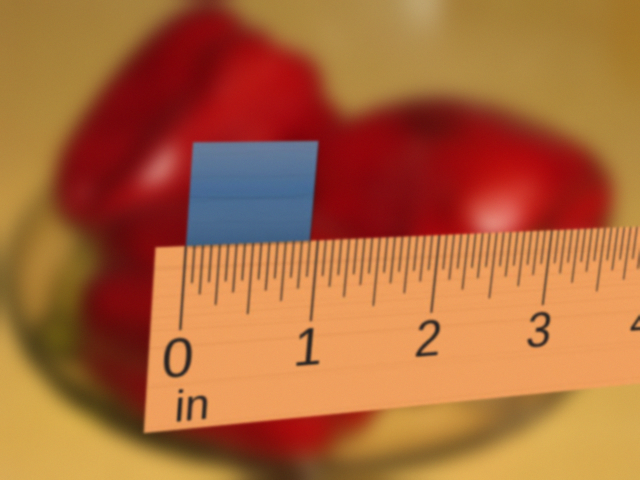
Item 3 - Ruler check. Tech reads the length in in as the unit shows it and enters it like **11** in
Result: **0.9375** in
